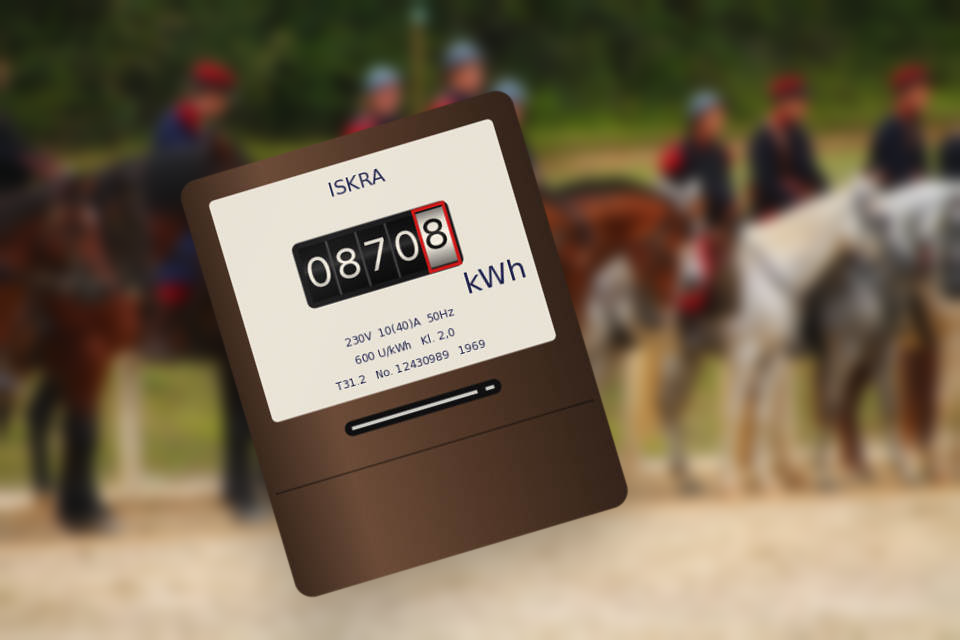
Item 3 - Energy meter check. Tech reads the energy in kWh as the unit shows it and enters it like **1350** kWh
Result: **870.8** kWh
